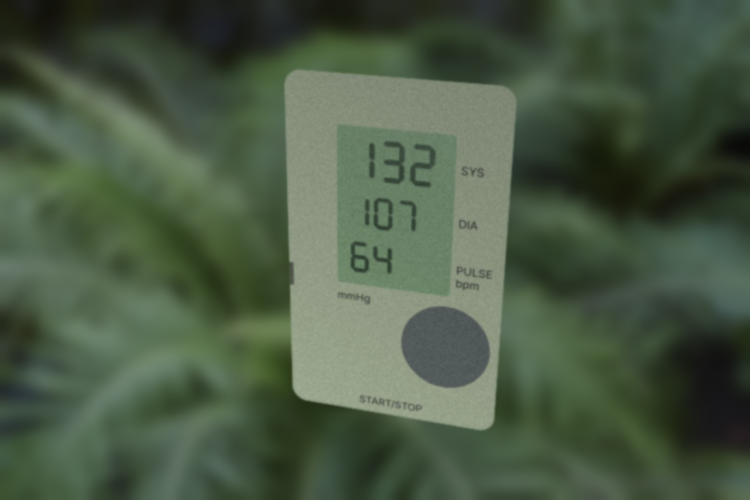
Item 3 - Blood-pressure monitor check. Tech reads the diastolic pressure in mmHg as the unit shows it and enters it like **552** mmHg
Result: **107** mmHg
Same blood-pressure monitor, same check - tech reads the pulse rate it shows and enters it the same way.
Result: **64** bpm
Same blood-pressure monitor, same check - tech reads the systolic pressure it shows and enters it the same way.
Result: **132** mmHg
